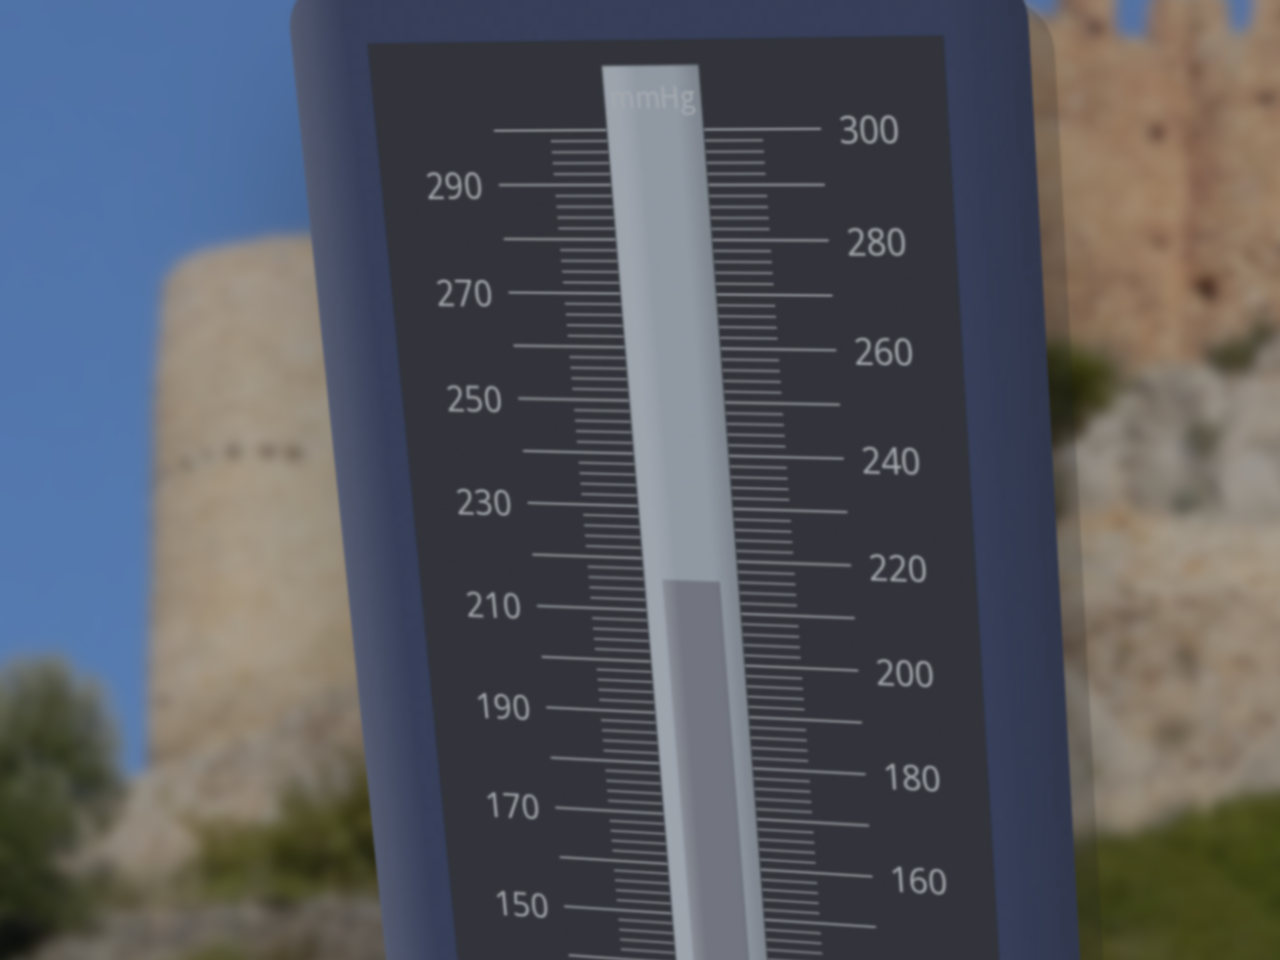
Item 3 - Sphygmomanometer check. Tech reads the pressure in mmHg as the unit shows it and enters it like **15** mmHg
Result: **216** mmHg
